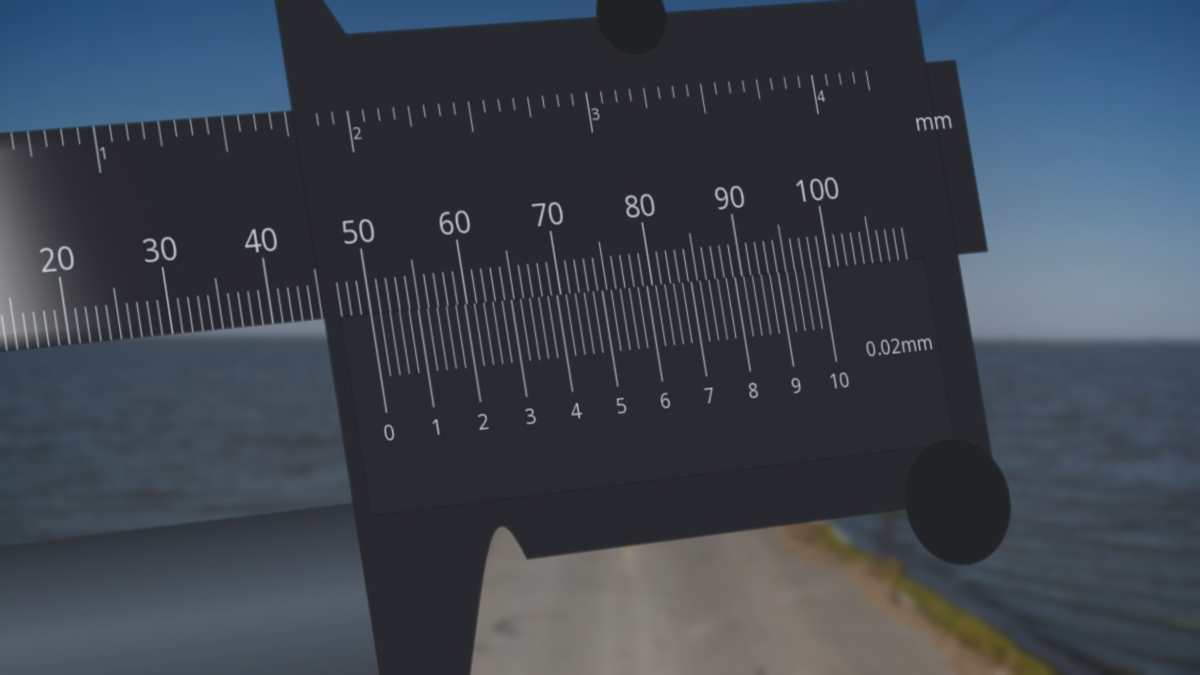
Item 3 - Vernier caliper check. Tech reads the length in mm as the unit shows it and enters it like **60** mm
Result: **50.0** mm
